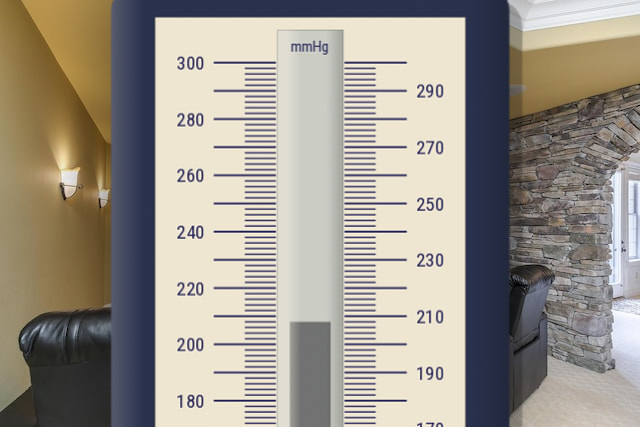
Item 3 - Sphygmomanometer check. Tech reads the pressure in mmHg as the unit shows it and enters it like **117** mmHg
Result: **208** mmHg
